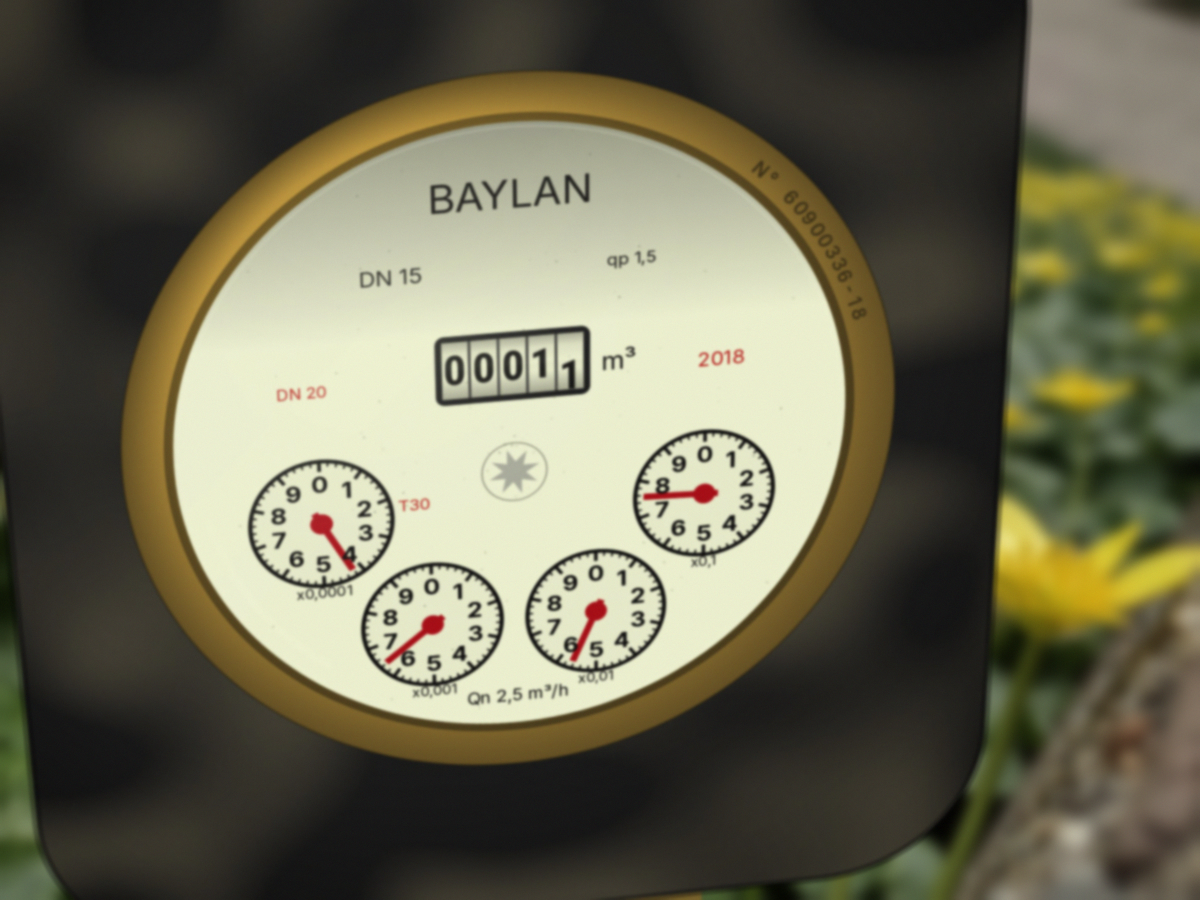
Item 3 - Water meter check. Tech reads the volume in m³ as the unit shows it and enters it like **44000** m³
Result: **10.7564** m³
